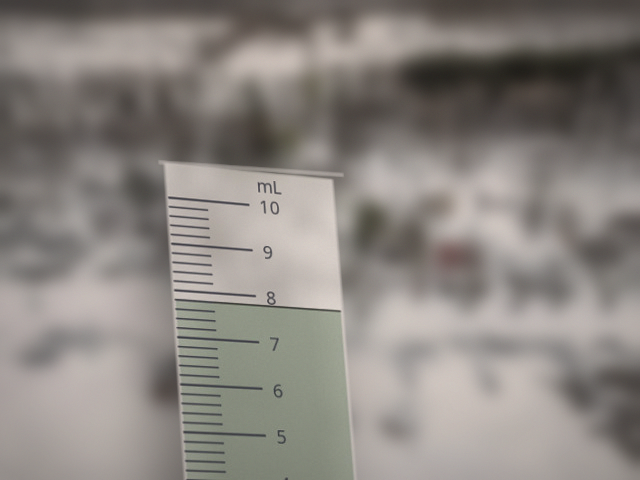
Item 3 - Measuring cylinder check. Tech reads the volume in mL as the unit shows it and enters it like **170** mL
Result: **7.8** mL
